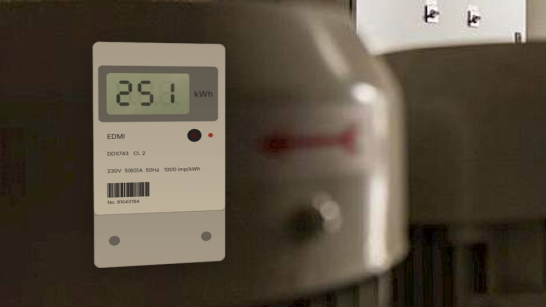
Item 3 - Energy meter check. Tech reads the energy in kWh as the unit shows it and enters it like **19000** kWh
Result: **251** kWh
